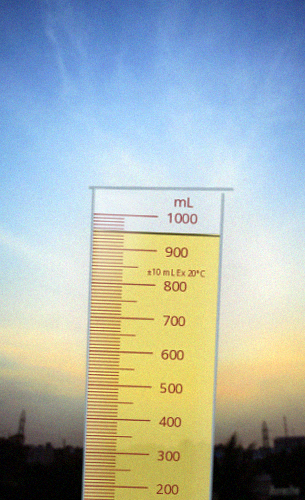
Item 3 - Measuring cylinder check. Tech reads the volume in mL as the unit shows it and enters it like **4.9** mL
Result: **950** mL
